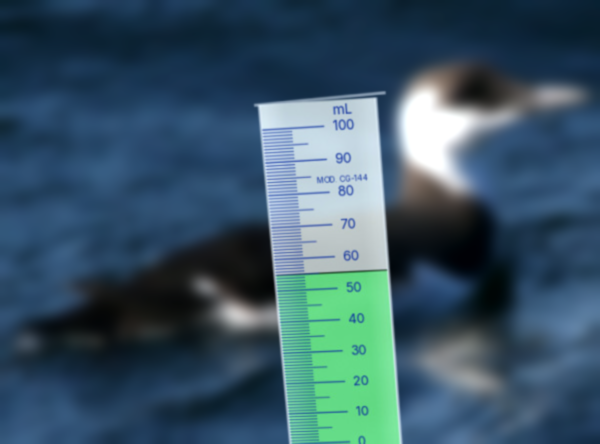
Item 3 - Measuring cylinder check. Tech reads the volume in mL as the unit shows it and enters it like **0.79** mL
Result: **55** mL
